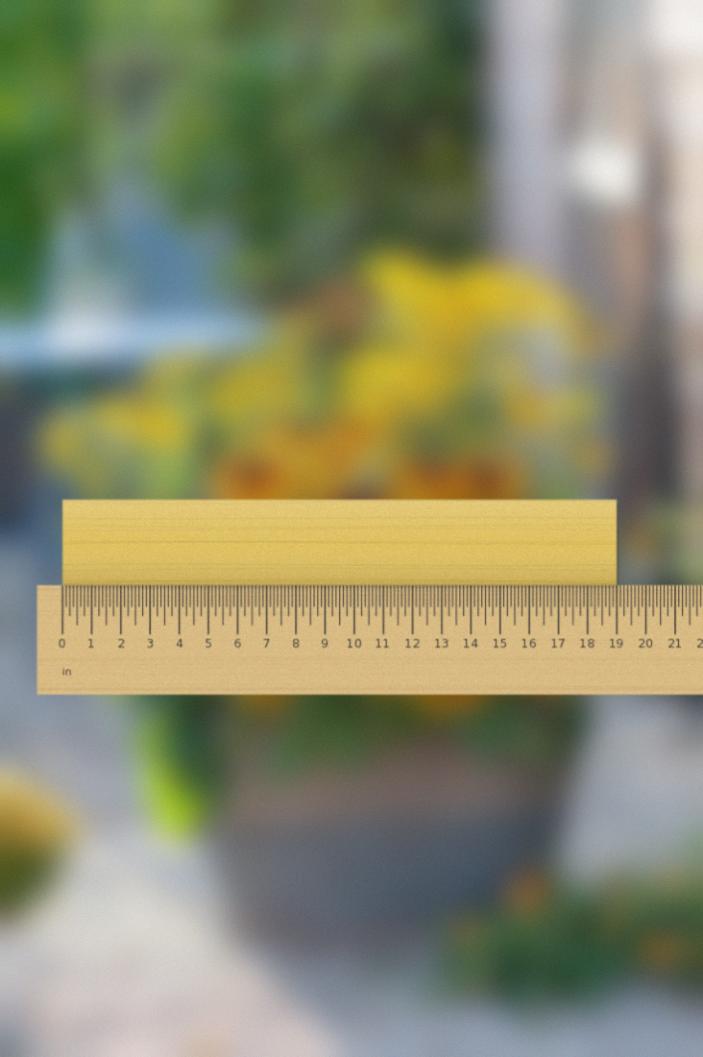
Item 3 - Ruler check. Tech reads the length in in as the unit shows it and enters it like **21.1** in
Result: **19** in
